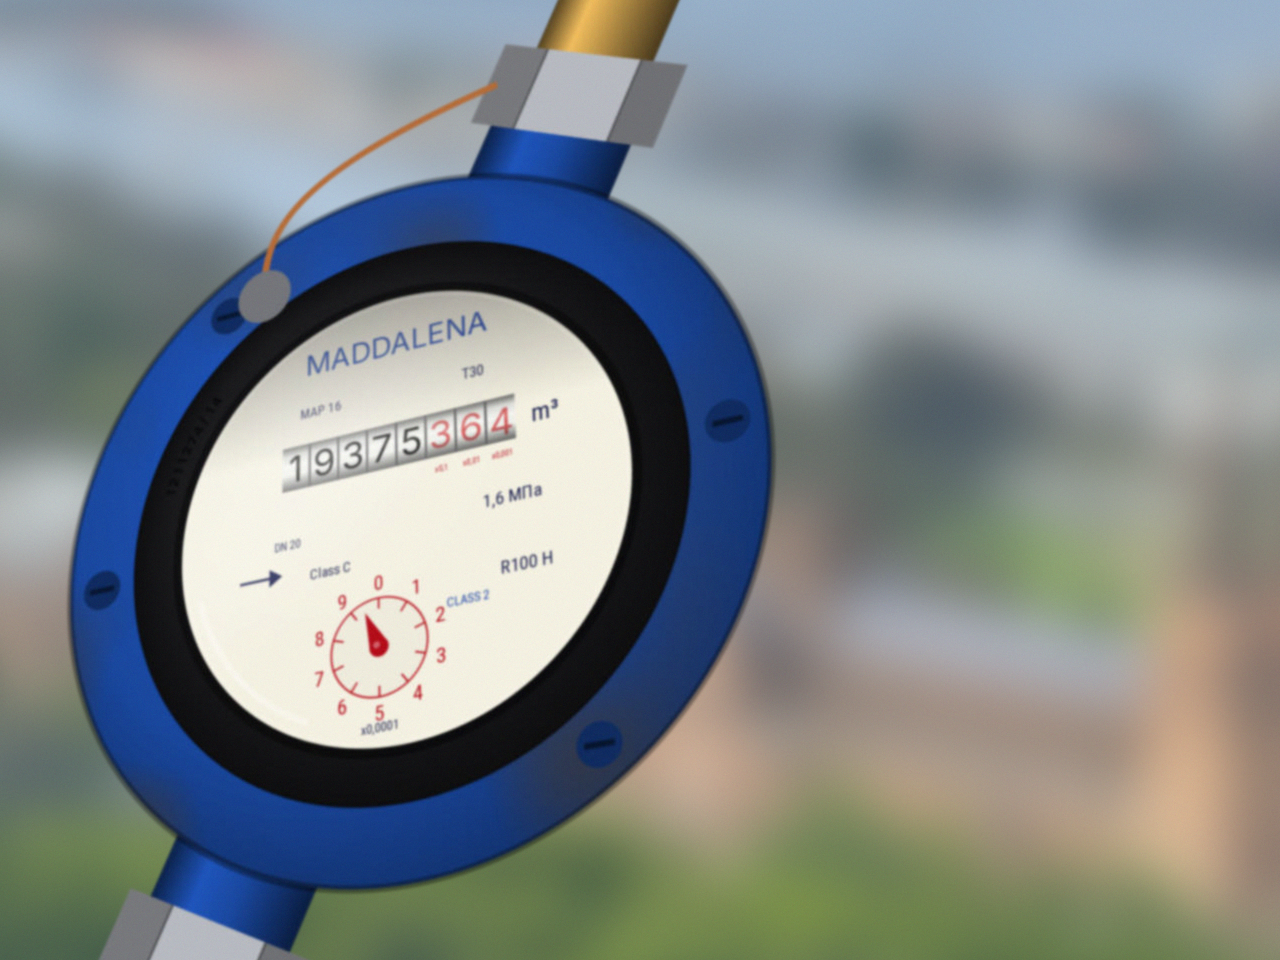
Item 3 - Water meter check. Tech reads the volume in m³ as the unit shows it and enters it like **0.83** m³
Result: **19375.3639** m³
